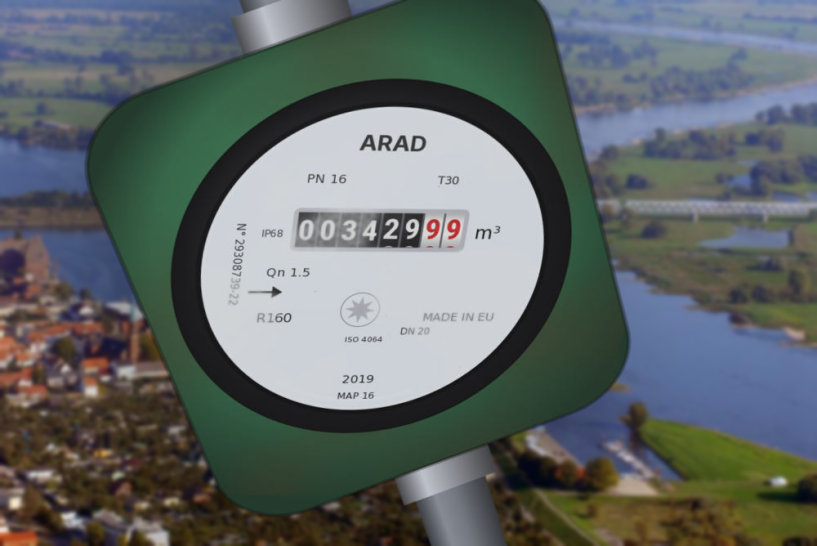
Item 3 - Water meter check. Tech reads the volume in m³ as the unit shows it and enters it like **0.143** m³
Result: **3429.99** m³
